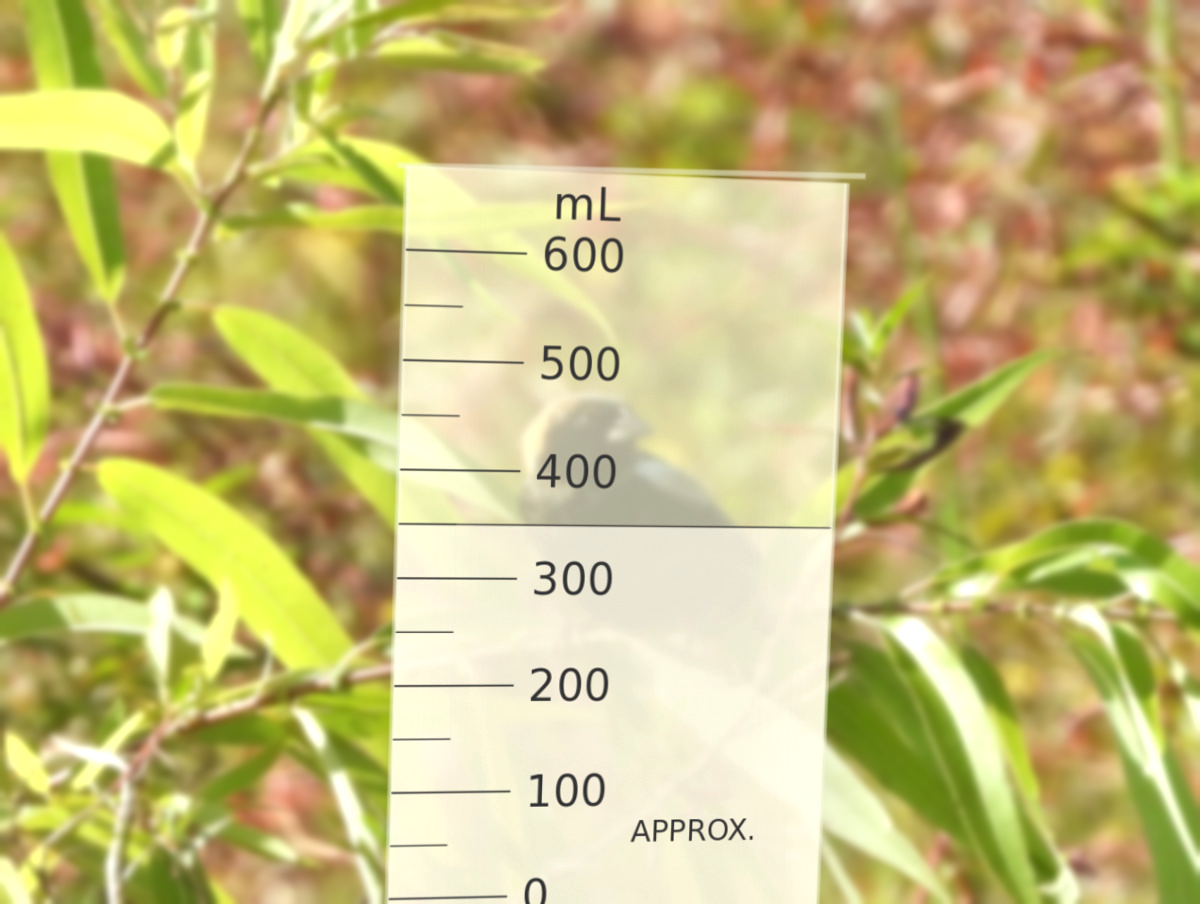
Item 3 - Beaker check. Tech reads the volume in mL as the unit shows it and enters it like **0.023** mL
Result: **350** mL
